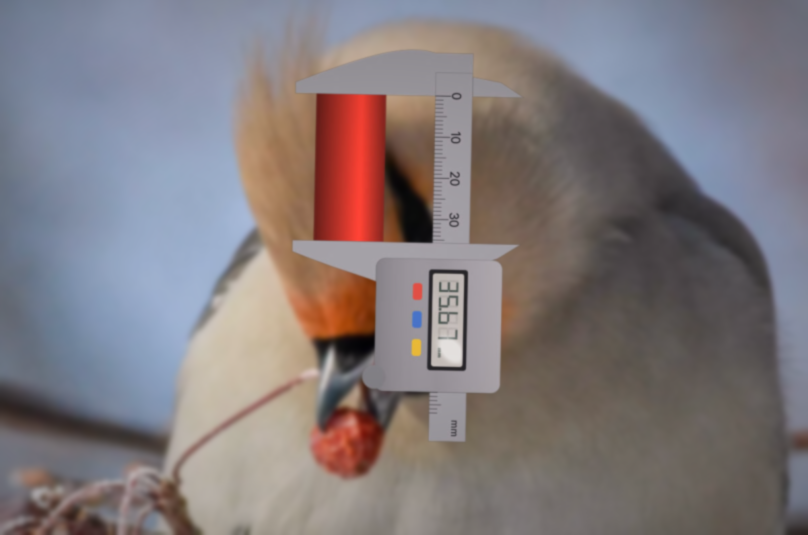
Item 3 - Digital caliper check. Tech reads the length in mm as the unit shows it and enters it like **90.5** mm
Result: **35.67** mm
